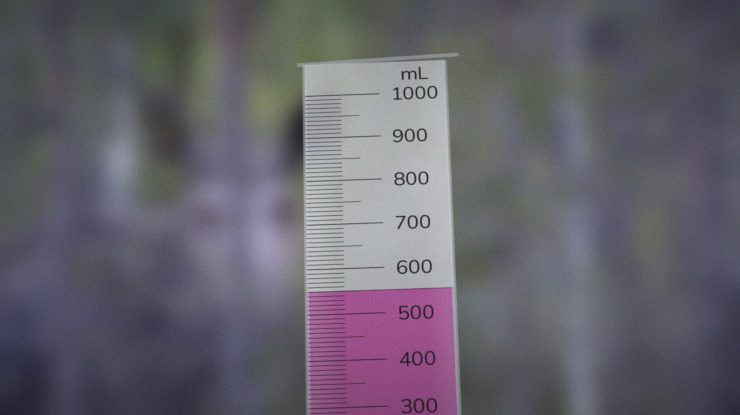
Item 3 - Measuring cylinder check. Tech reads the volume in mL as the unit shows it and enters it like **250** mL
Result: **550** mL
